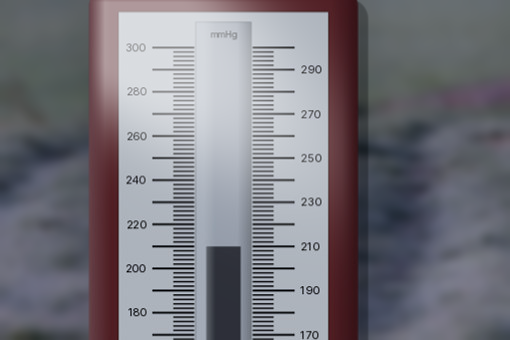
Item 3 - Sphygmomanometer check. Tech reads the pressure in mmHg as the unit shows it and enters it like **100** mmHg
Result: **210** mmHg
